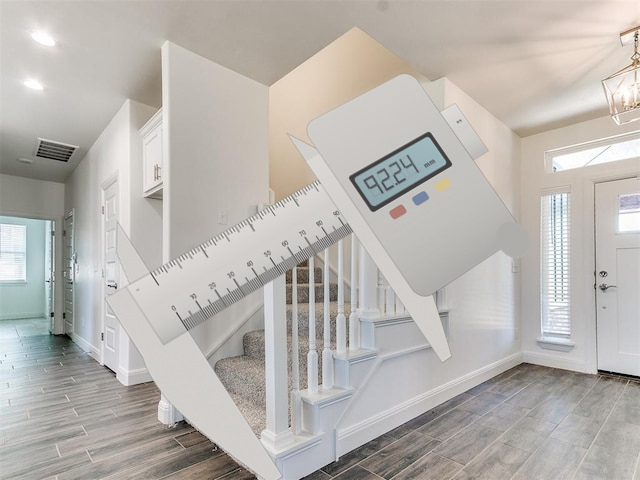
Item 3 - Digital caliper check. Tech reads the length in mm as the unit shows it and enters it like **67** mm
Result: **92.24** mm
